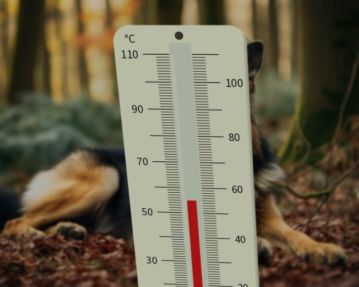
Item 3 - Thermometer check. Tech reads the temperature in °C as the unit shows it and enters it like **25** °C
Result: **55** °C
